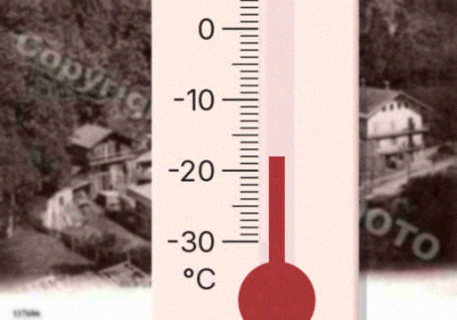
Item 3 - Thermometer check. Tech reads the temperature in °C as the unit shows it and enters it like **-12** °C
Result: **-18** °C
